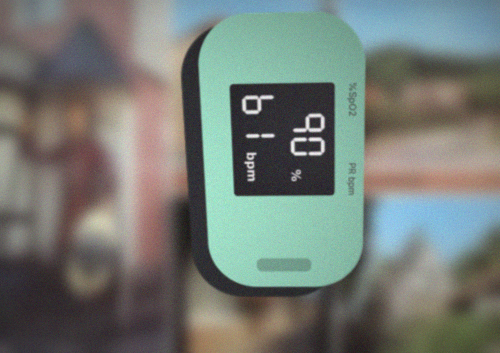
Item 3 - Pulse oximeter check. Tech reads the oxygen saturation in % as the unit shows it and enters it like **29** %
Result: **90** %
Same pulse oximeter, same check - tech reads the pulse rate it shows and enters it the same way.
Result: **61** bpm
